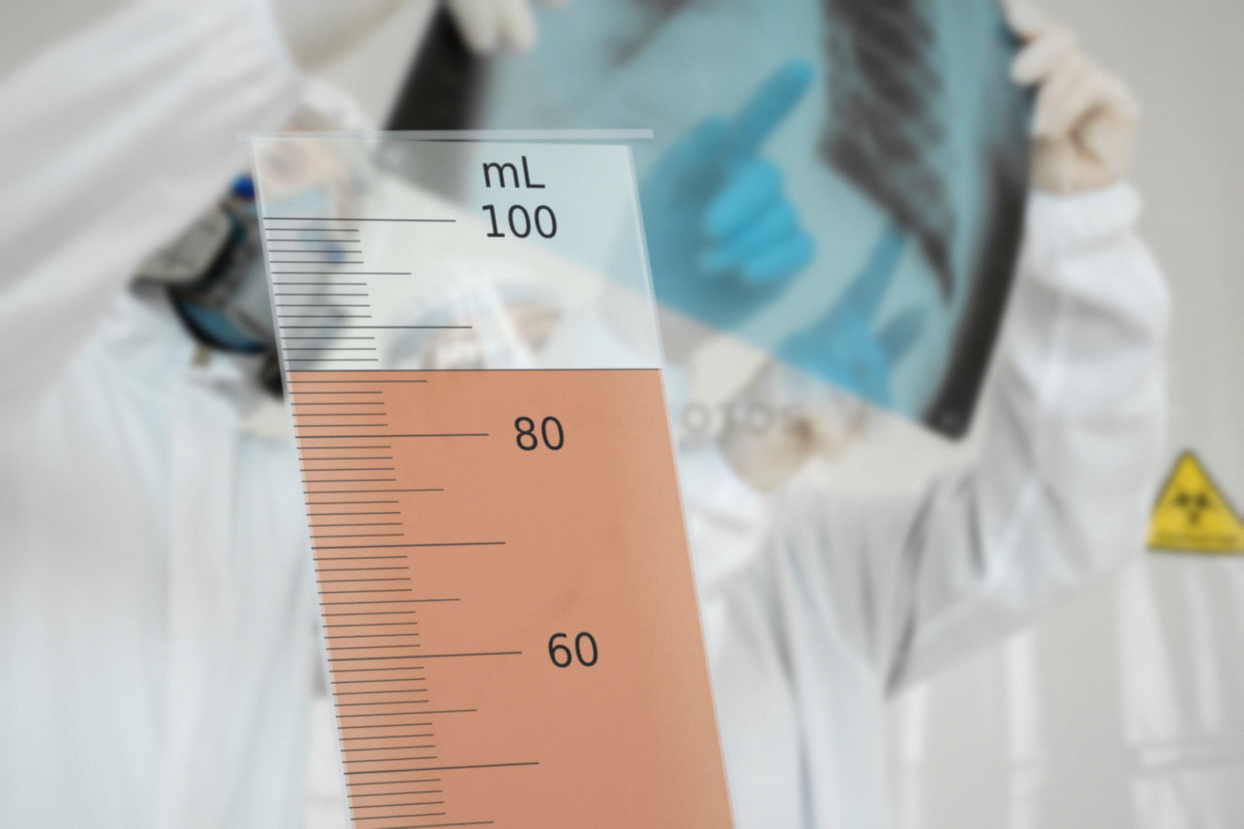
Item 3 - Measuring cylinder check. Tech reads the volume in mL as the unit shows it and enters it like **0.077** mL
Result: **86** mL
